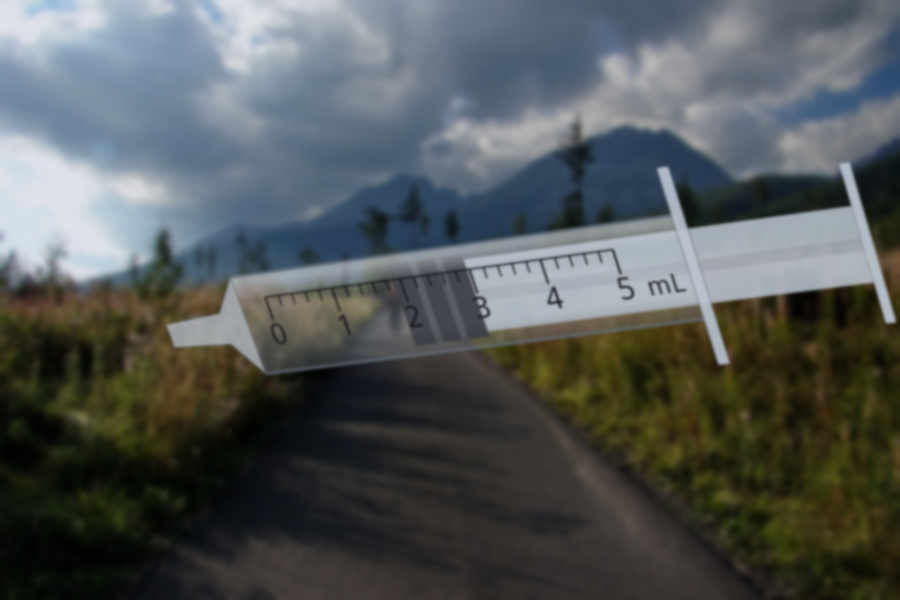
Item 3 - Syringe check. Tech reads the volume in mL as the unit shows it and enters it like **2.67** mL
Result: **1.9** mL
